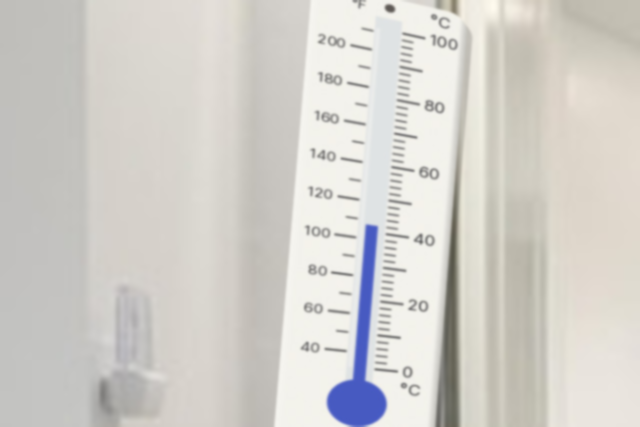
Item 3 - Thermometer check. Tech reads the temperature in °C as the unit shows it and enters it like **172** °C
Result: **42** °C
